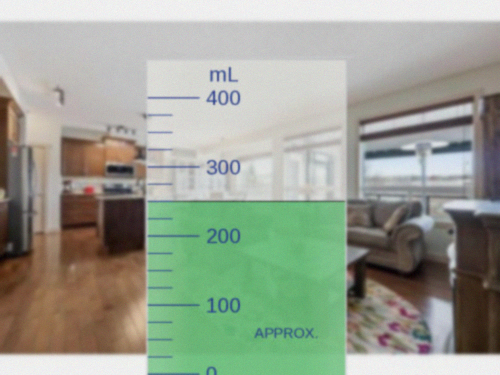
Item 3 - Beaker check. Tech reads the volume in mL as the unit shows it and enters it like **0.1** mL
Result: **250** mL
